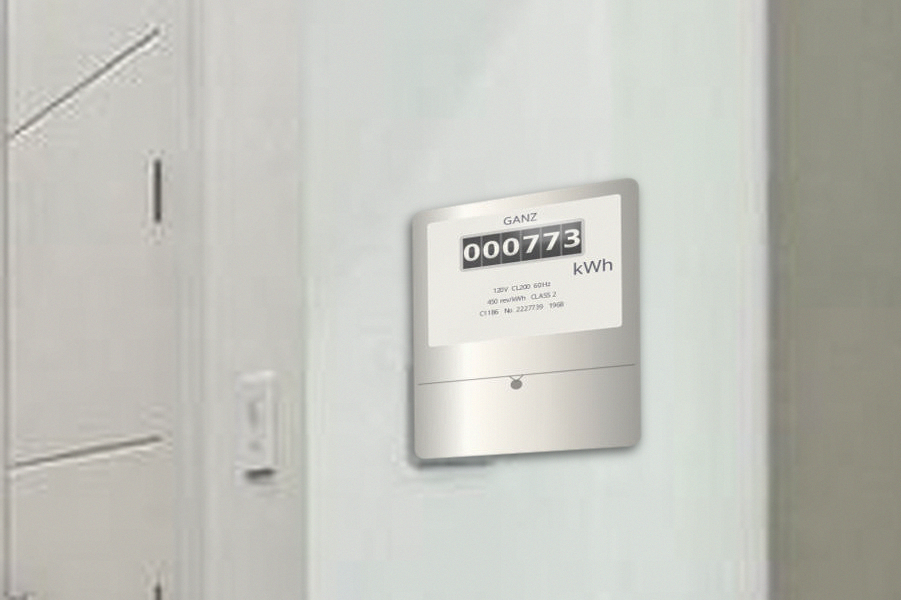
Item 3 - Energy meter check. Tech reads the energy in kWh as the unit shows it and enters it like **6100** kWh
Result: **773** kWh
